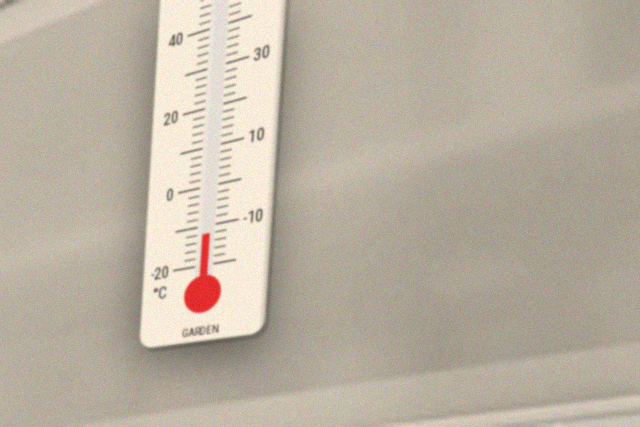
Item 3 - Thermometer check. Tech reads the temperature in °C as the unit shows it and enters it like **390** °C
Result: **-12** °C
